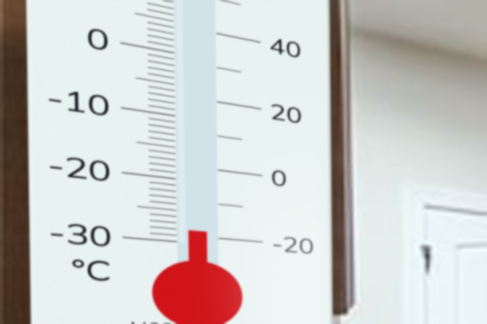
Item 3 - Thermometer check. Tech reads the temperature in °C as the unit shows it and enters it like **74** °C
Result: **-28** °C
